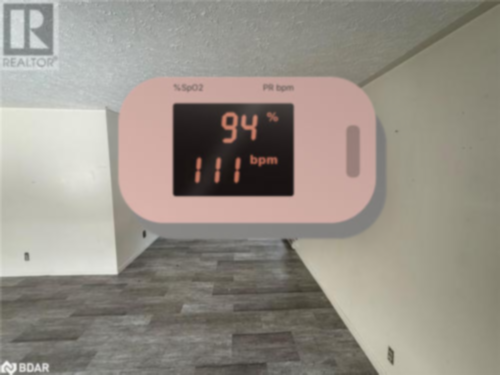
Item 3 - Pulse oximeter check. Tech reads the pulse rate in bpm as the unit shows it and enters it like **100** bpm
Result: **111** bpm
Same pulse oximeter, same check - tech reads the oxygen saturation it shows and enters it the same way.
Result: **94** %
